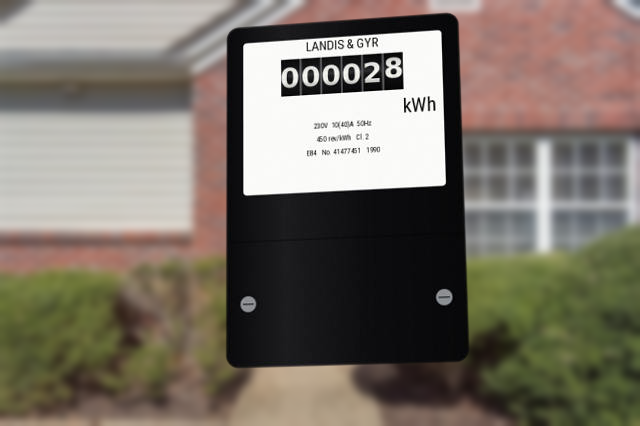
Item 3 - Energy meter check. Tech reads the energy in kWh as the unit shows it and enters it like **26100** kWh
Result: **28** kWh
